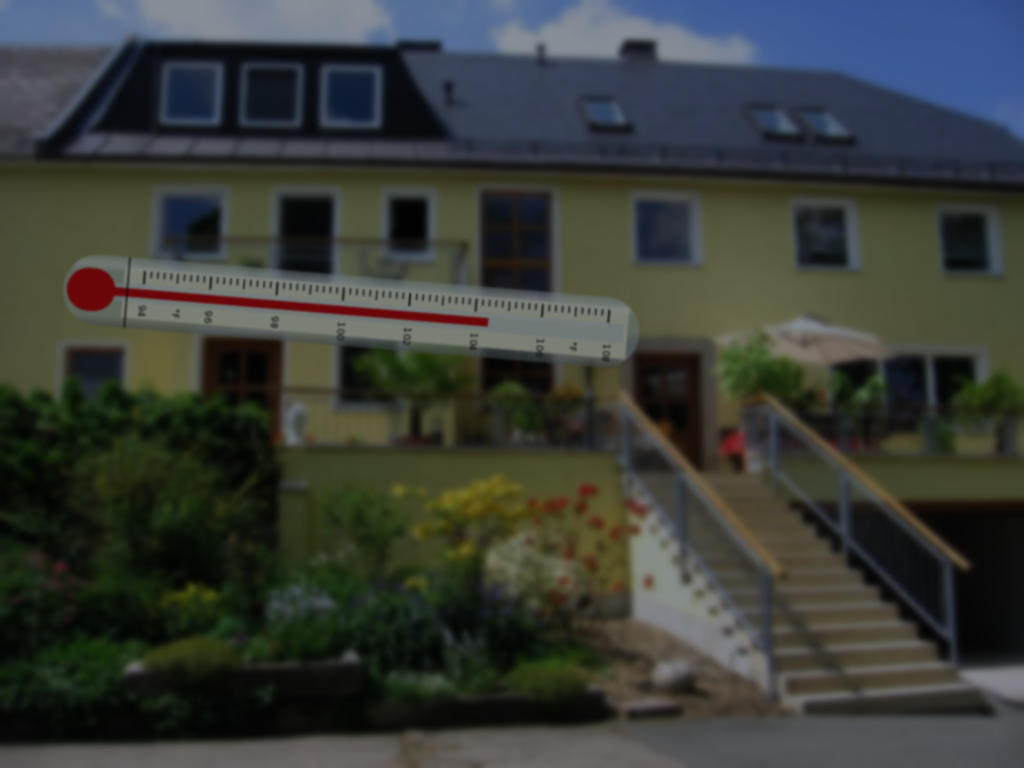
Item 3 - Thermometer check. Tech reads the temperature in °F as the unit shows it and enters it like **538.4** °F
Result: **104.4** °F
